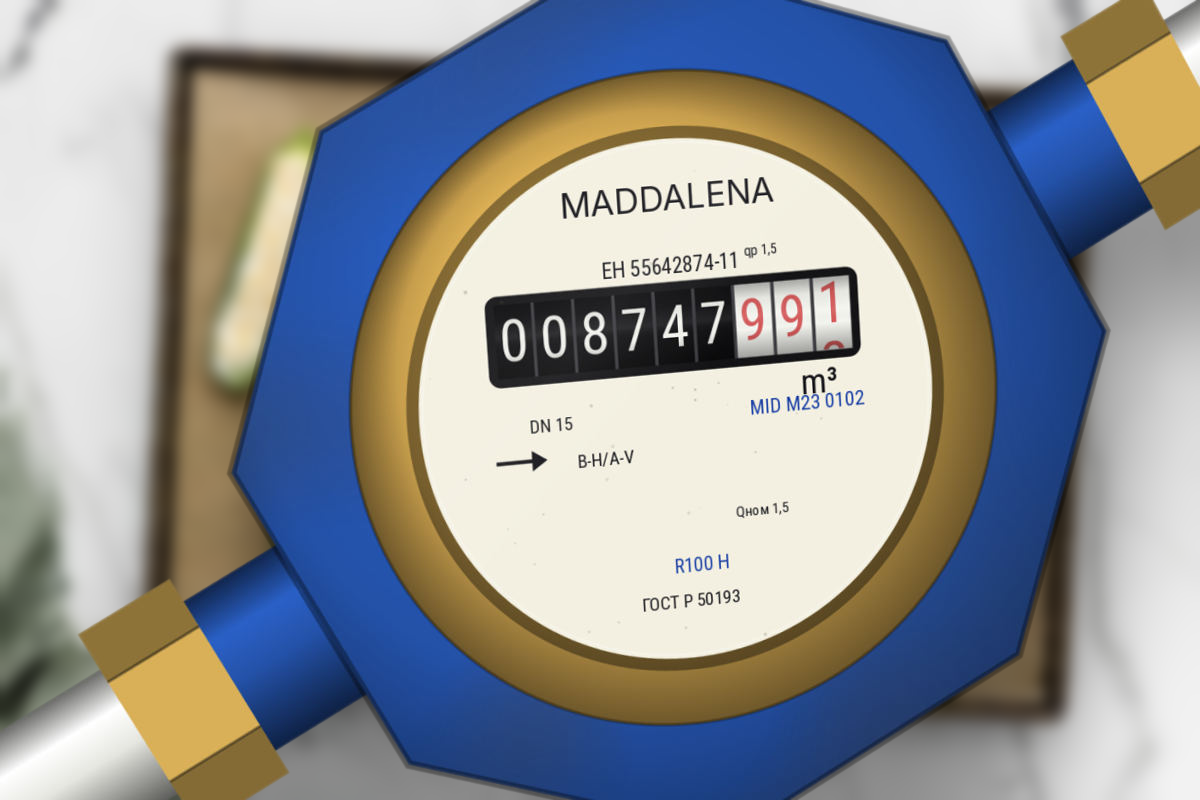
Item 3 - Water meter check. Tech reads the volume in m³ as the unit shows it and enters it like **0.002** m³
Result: **8747.991** m³
